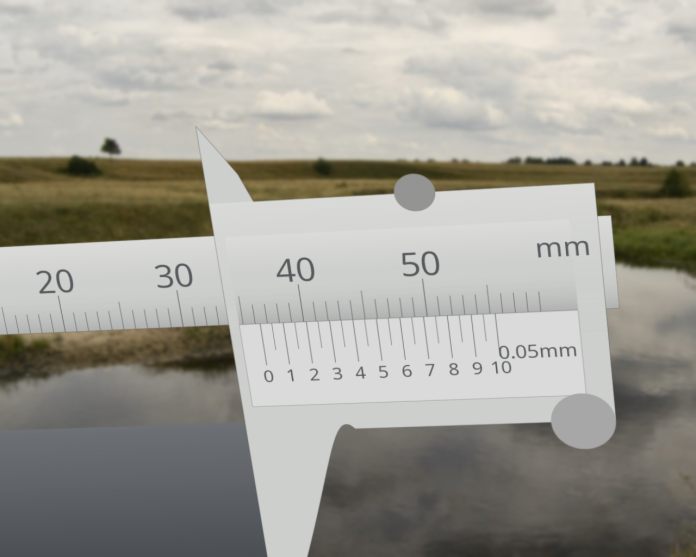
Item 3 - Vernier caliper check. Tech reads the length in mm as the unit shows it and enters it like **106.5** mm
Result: **36.4** mm
